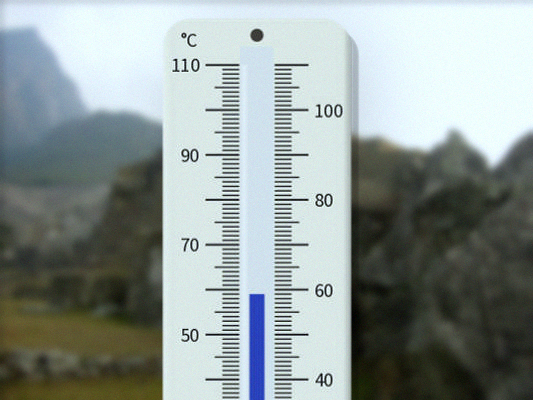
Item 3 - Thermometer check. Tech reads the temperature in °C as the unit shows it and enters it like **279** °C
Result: **59** °C
